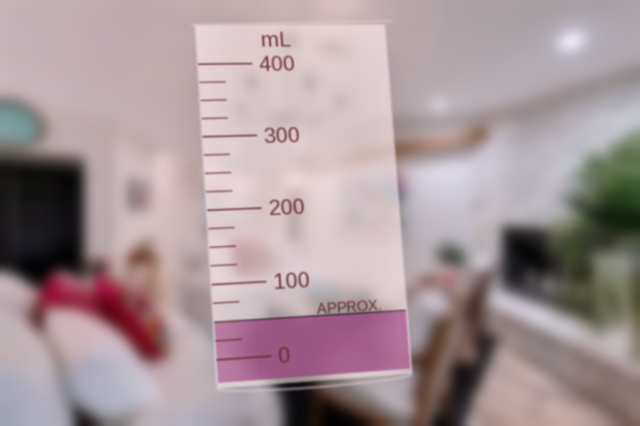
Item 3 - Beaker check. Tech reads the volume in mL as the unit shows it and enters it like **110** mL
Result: **50** mL
